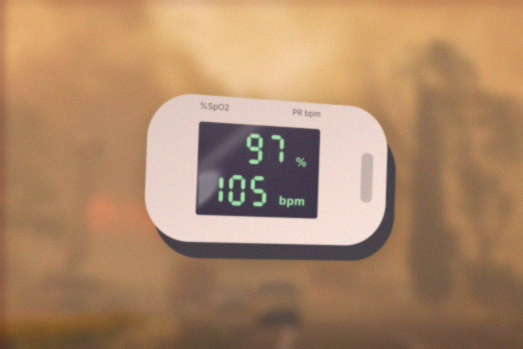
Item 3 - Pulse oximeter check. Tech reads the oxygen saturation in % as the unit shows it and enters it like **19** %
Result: **97** %
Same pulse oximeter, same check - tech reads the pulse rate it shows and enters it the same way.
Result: **105** bpm
